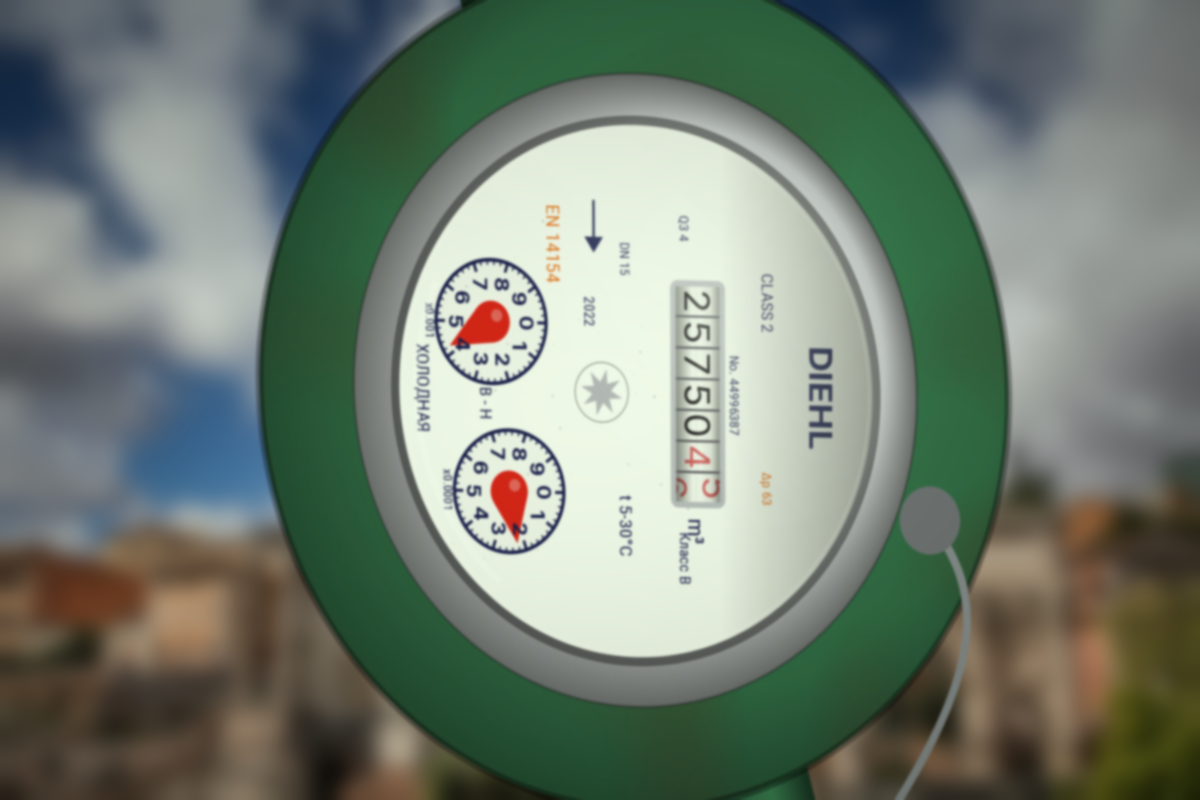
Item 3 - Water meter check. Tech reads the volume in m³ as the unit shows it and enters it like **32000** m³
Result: **25750.4542** m³
